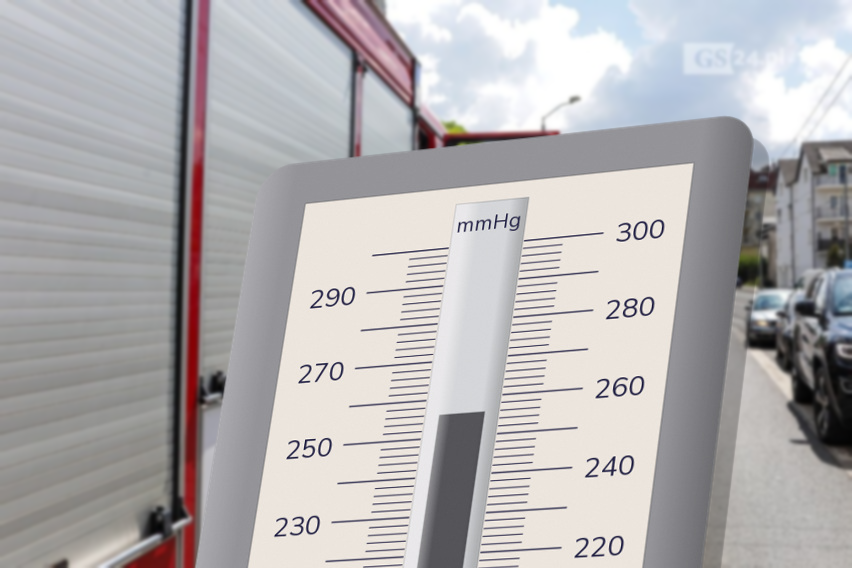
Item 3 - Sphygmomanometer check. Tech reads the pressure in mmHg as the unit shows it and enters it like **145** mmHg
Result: **256** mmHg
